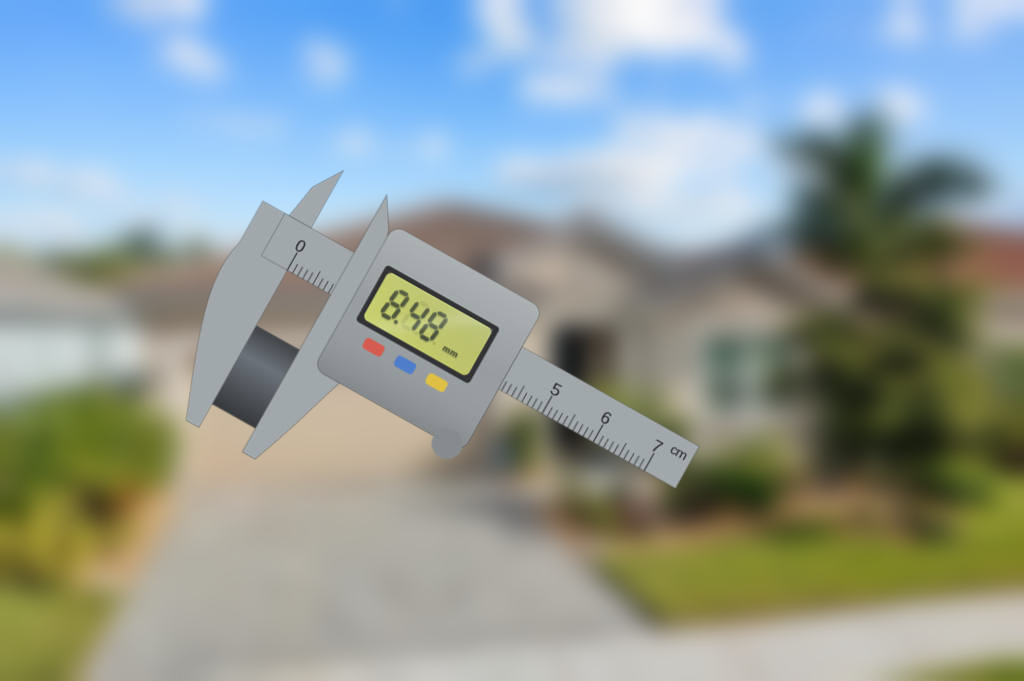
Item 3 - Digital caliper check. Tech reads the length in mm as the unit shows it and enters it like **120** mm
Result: **8.48** mm
